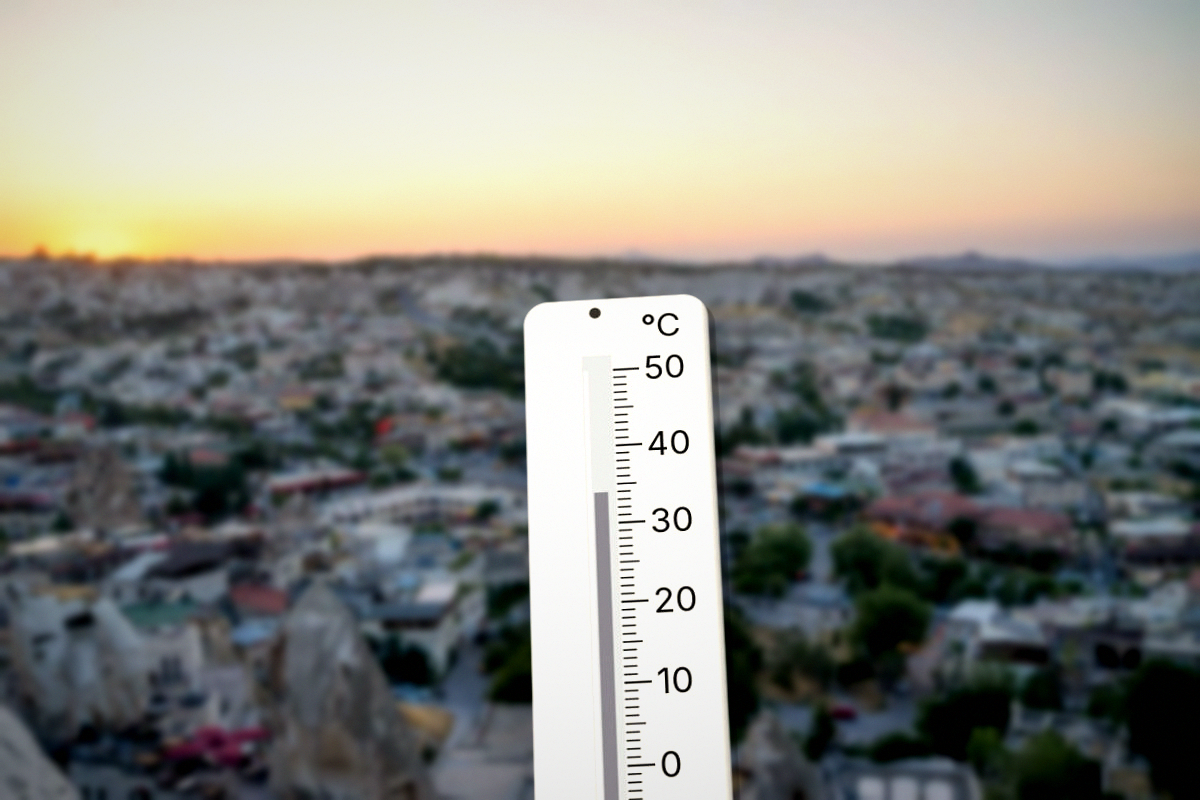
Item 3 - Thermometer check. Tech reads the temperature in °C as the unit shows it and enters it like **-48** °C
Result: **34** °C
